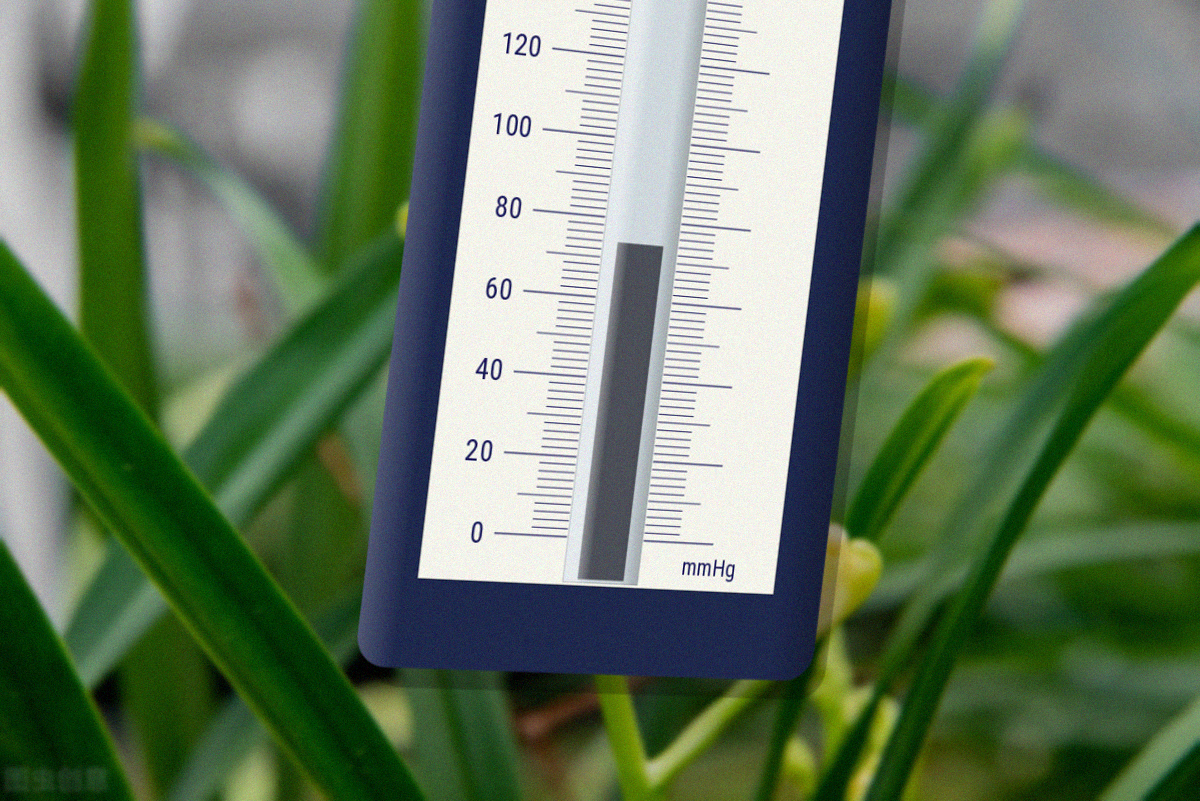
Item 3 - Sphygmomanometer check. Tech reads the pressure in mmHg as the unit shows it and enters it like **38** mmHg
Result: **74** mmHg
